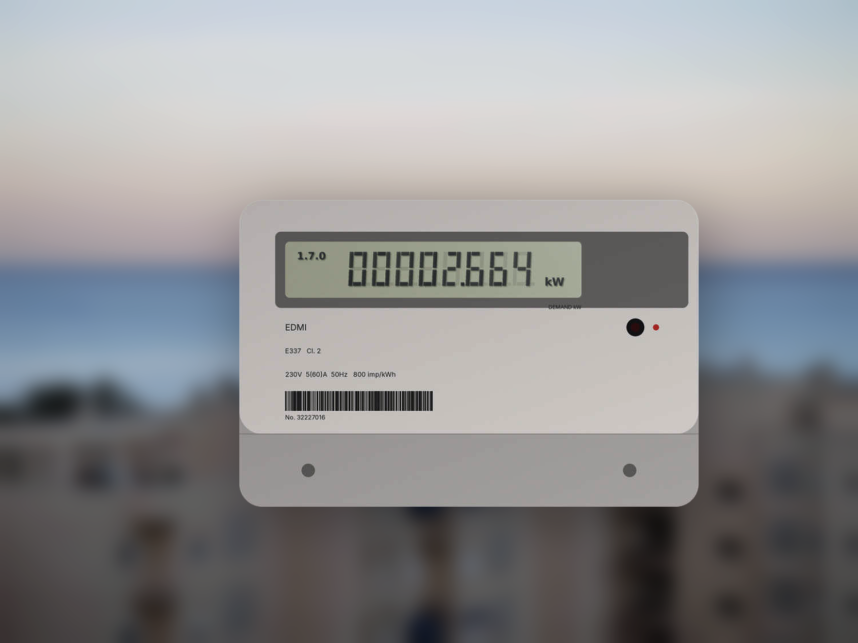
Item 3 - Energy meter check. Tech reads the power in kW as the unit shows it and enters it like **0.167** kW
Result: **2.664** kW
